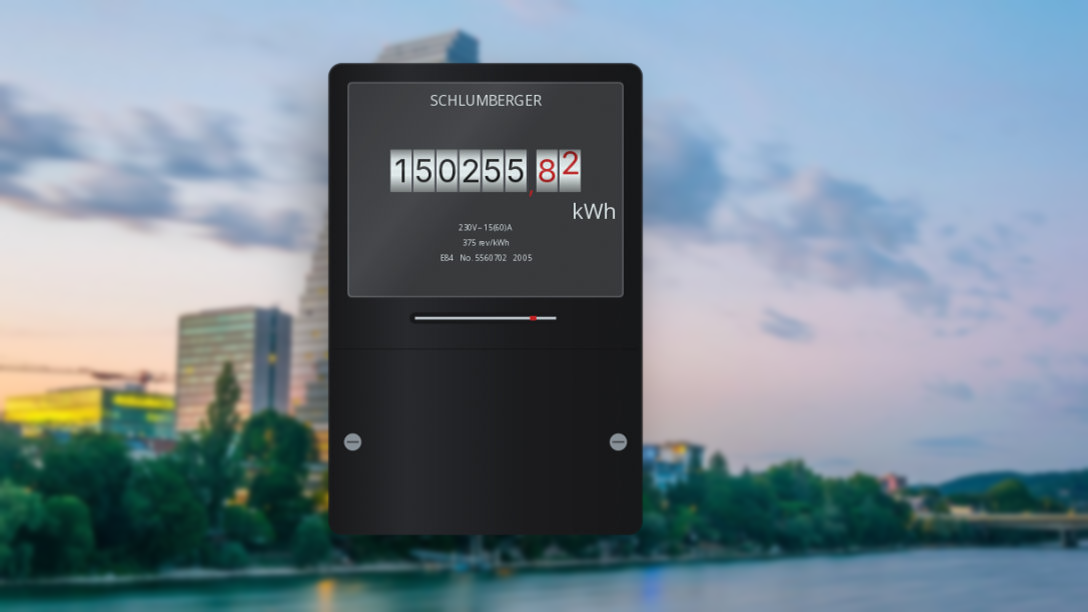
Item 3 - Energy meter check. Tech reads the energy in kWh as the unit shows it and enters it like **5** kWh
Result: **150255.82** kWh
